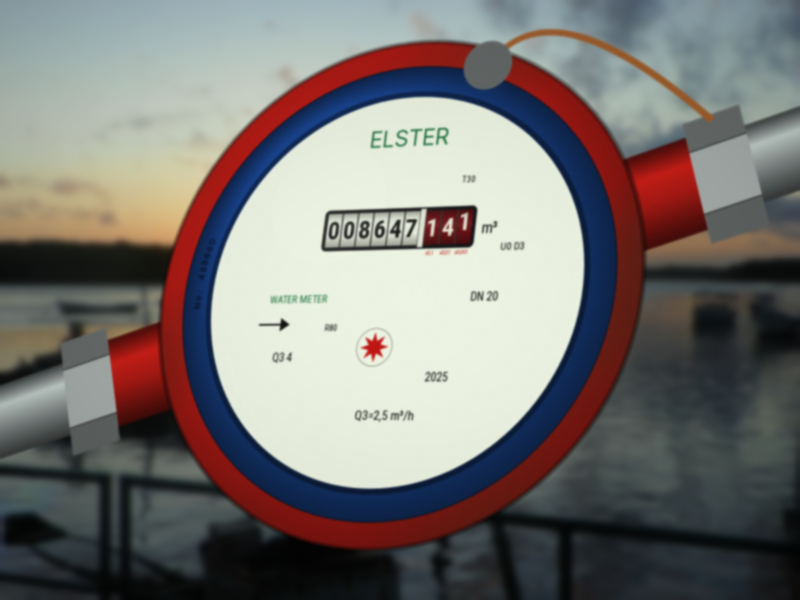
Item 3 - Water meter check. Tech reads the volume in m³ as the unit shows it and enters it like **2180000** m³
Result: **8647.141** m³
